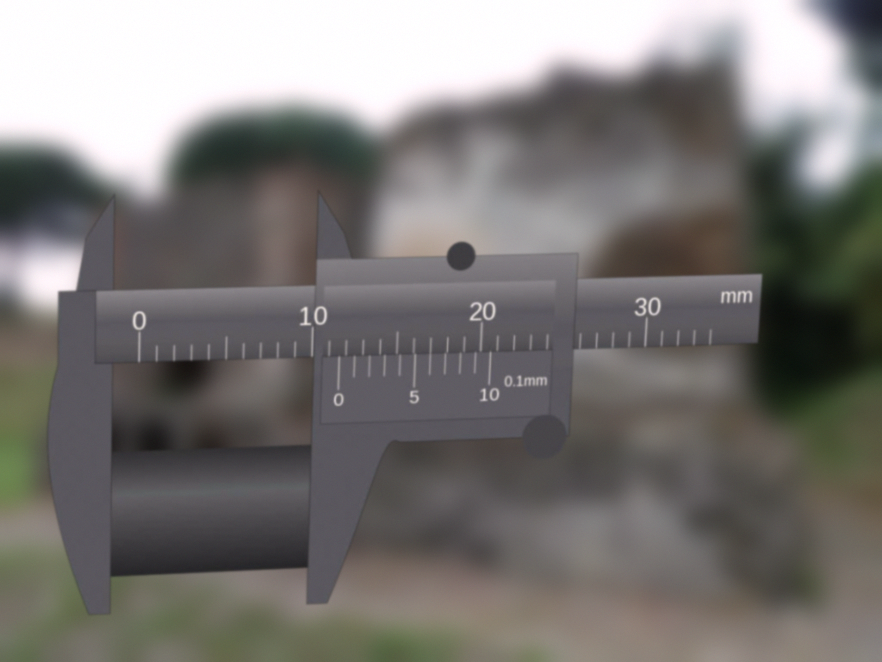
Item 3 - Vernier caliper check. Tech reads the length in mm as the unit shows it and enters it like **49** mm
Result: **11.6** mm
